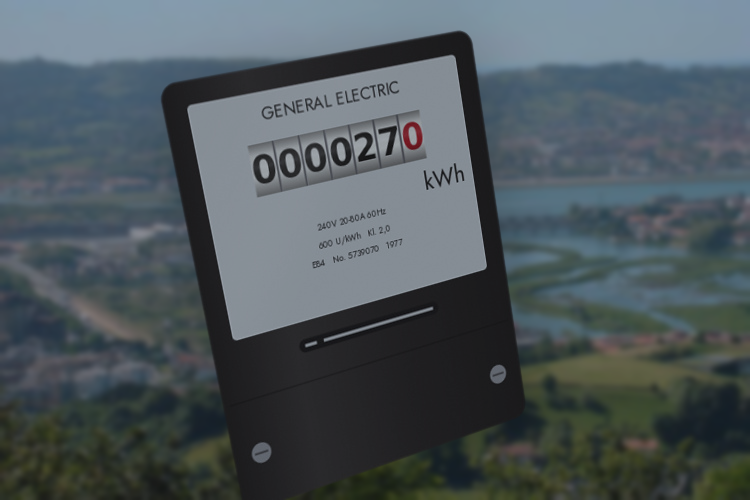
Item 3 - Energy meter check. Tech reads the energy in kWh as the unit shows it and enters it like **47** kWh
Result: **27.0** kWh
